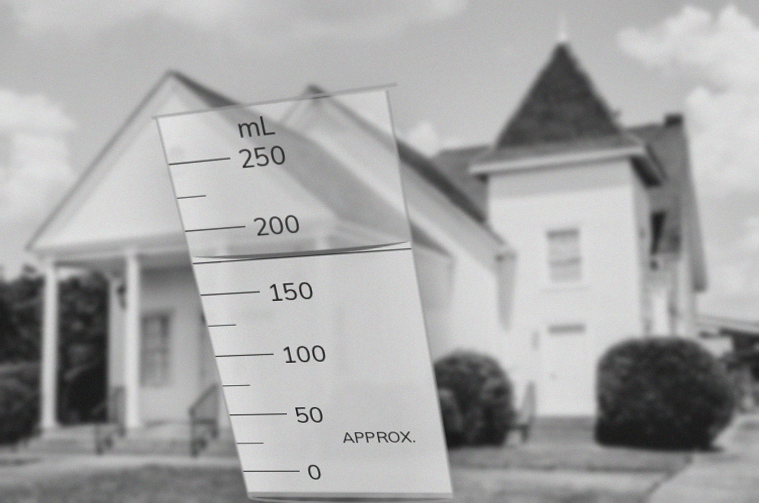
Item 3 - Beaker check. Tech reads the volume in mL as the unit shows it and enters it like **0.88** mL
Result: **175** mL
